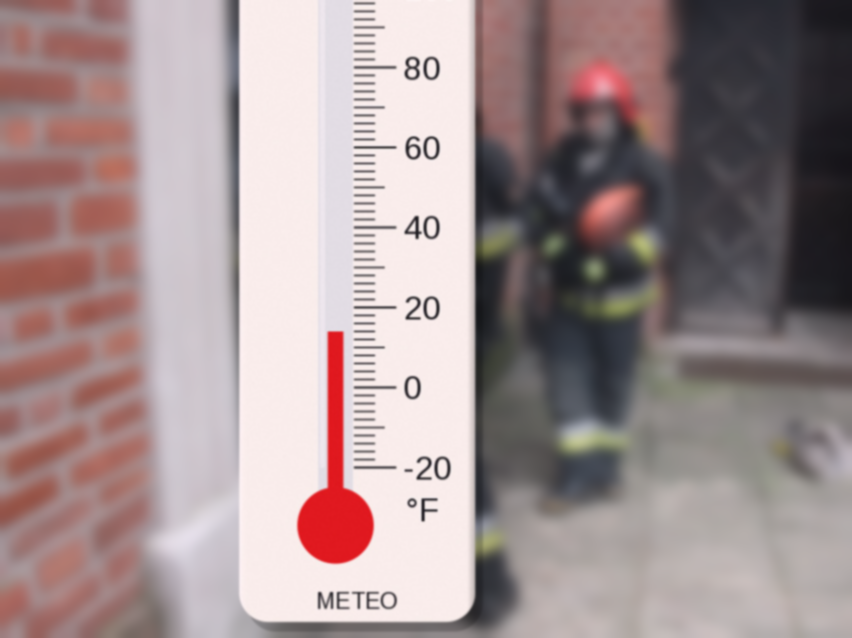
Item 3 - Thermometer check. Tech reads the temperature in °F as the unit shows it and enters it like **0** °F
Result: **14** °F
